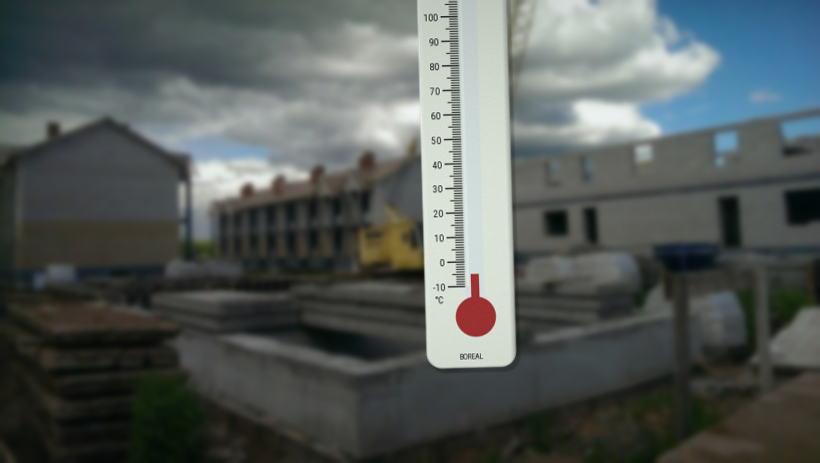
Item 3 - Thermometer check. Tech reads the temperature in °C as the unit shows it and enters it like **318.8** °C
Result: **-5** °C
